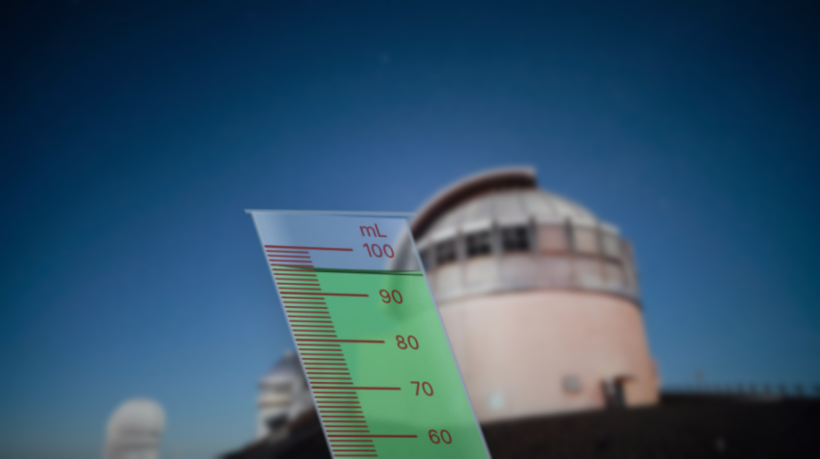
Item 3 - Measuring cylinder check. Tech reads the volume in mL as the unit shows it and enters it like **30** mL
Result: **95** mL
